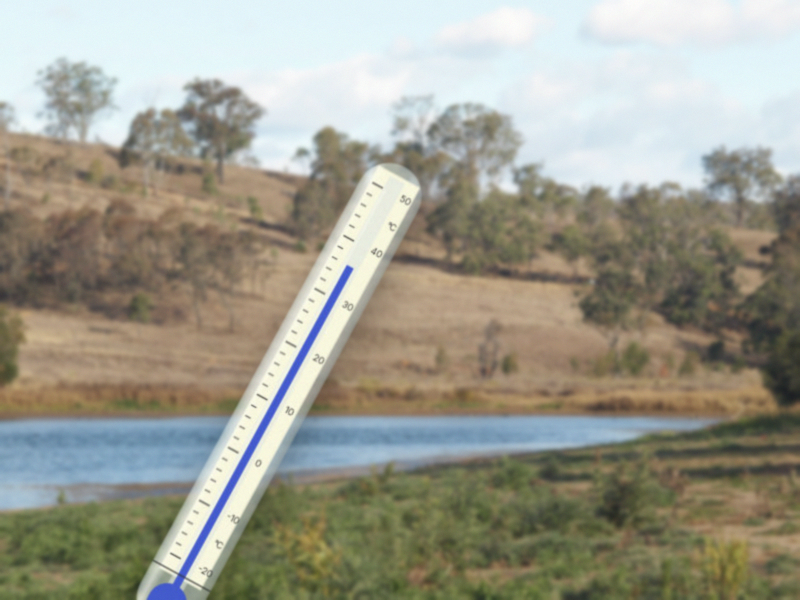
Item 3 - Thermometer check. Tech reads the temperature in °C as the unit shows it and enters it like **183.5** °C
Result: **36** °C
